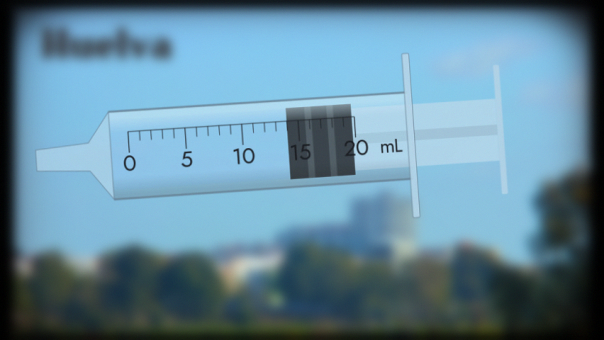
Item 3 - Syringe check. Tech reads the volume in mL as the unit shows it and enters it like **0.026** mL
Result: **14** mL
